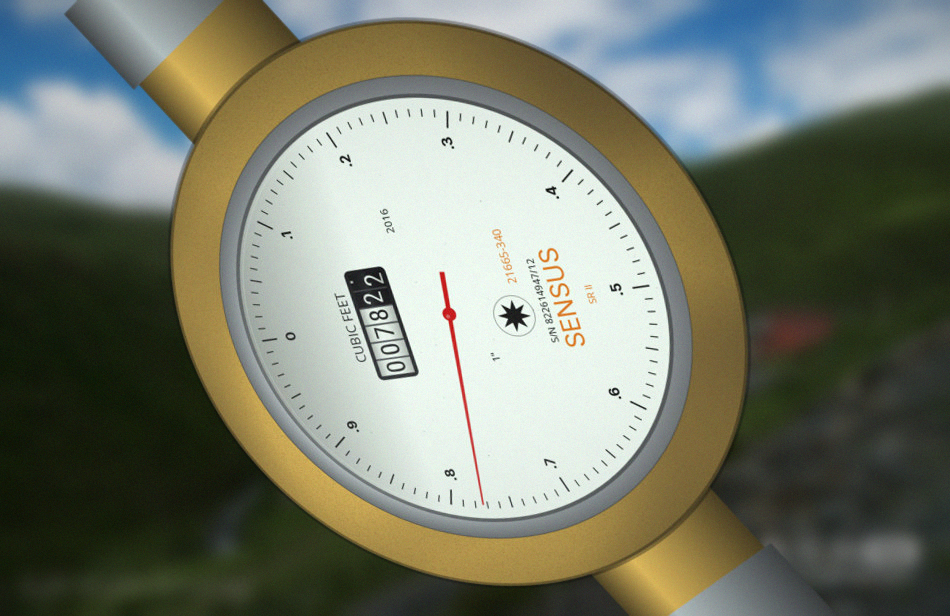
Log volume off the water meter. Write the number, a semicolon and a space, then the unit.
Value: 7821.77; ft³
